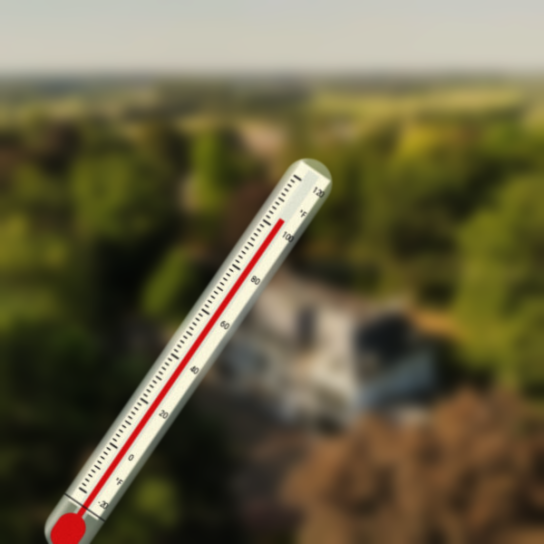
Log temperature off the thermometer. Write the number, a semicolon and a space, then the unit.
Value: 104; °F
